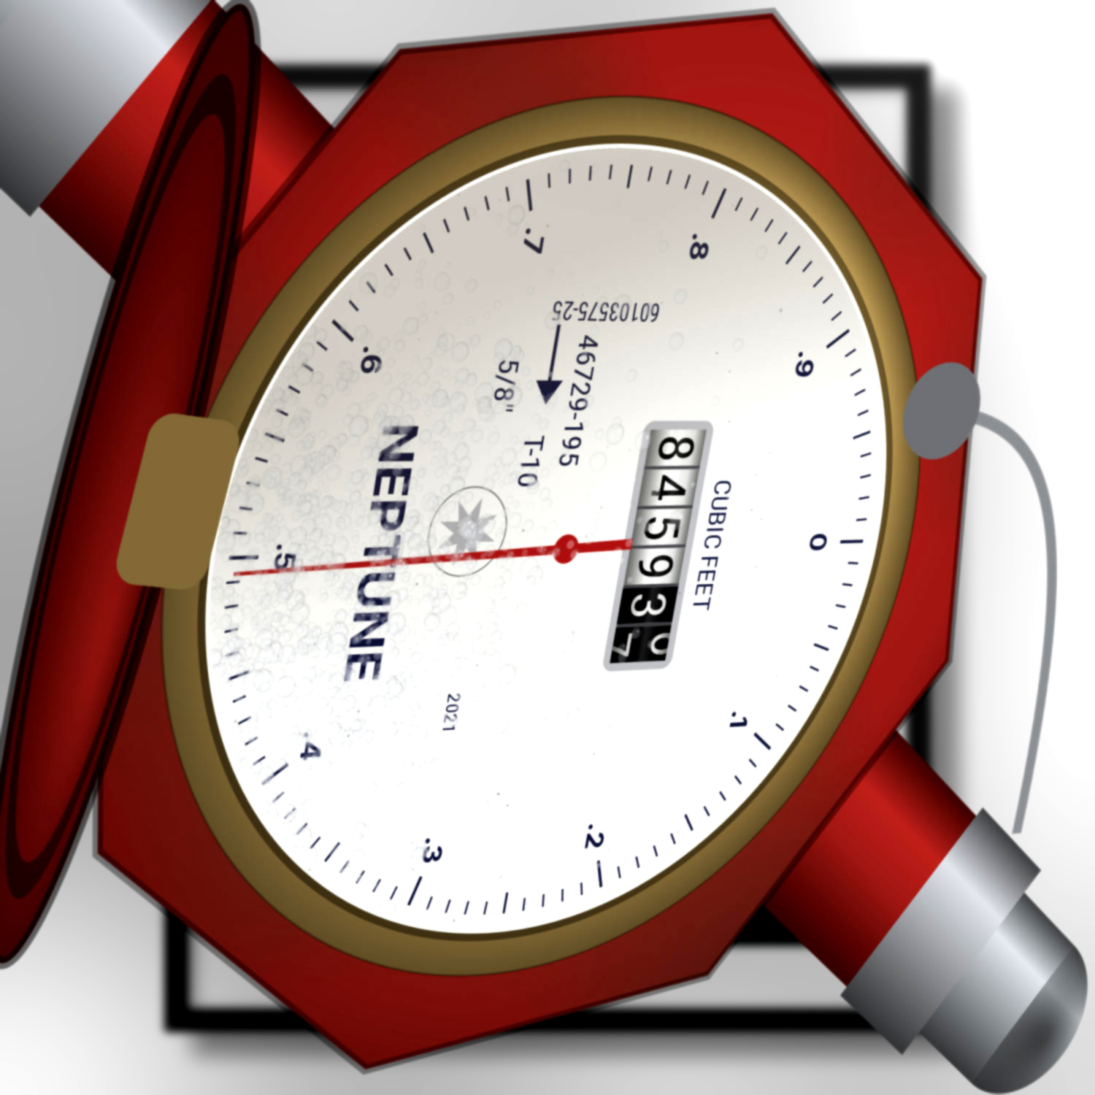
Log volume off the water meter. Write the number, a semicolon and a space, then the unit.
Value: 845936.49; ft³
